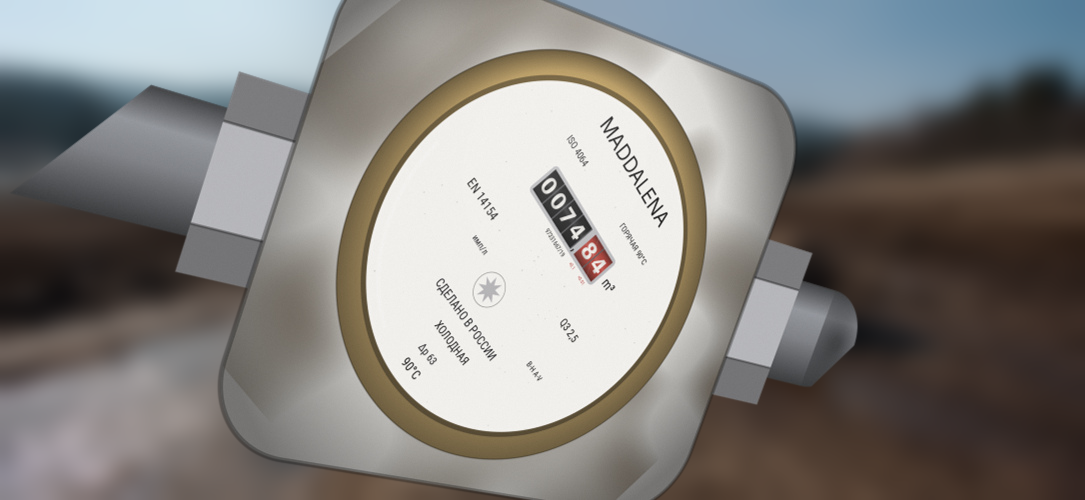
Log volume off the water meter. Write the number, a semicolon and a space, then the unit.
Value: 74.84; m³
